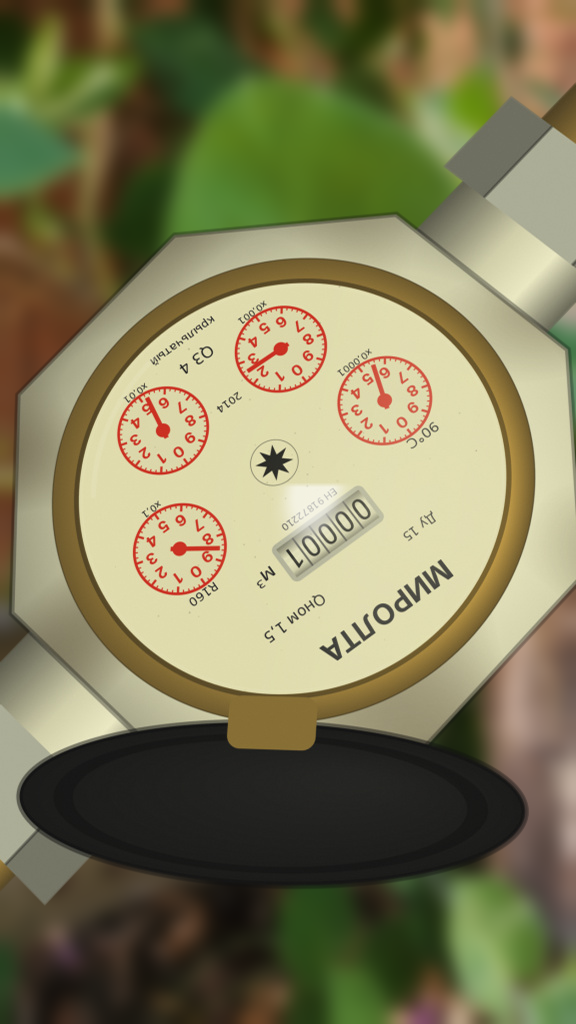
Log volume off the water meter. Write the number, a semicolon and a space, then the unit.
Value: 1.8525; m³
